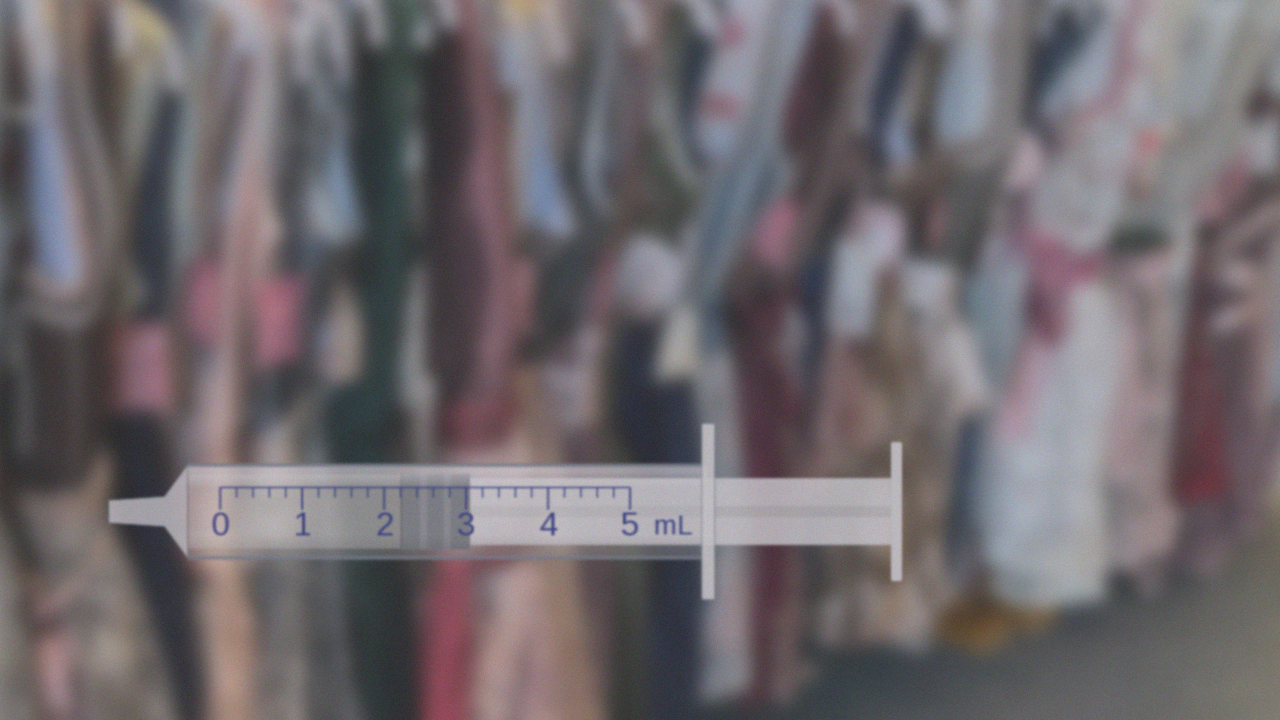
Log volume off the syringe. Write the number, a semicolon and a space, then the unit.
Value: 2.2; mL
